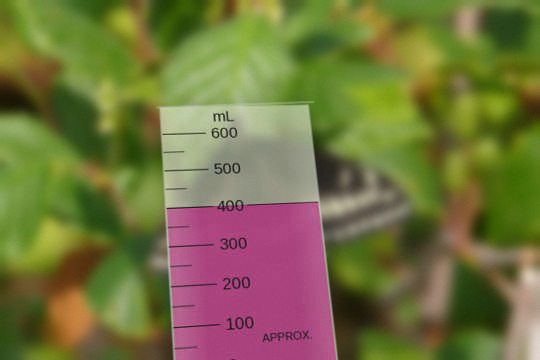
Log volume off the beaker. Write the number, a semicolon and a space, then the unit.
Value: 400; mL
